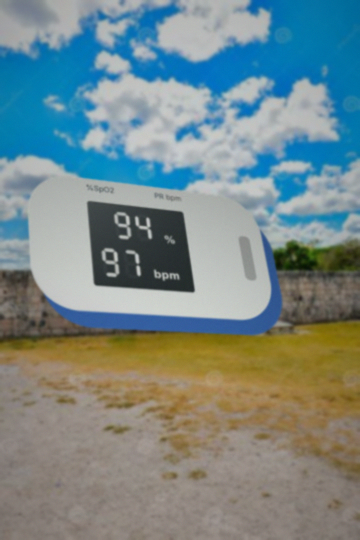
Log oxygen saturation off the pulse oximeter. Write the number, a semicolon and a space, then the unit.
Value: 94; %
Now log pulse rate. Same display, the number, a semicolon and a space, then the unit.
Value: 97; bpm
